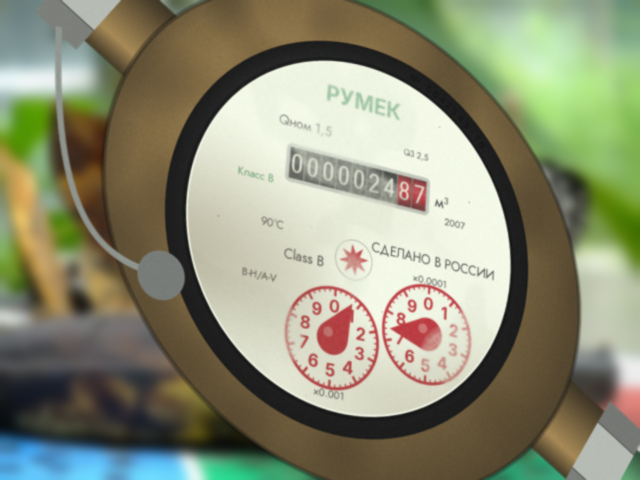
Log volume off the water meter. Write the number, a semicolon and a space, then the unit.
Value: 24.8707; m³
